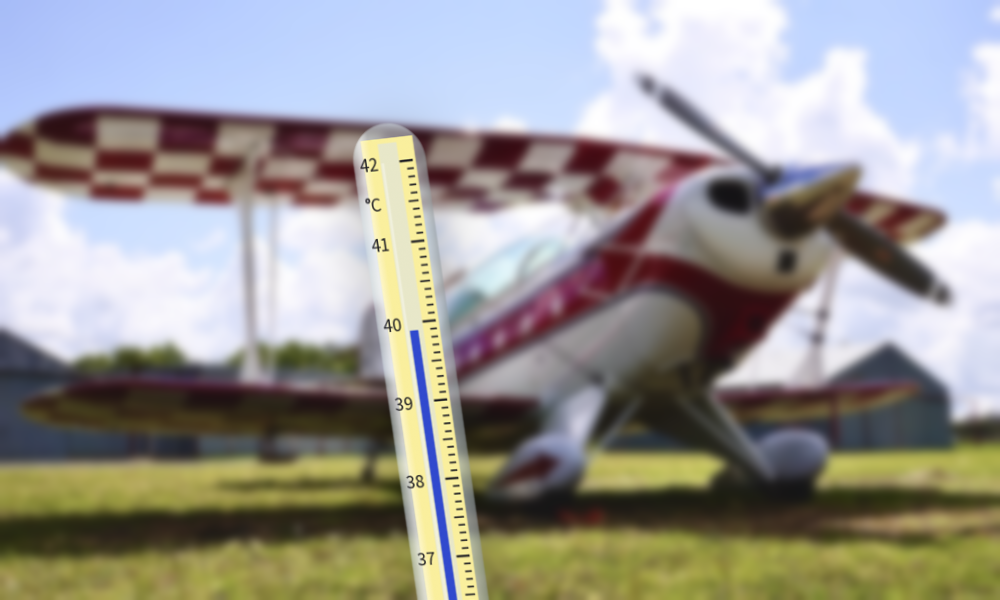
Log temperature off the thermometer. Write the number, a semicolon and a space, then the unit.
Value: 39.9; °C
